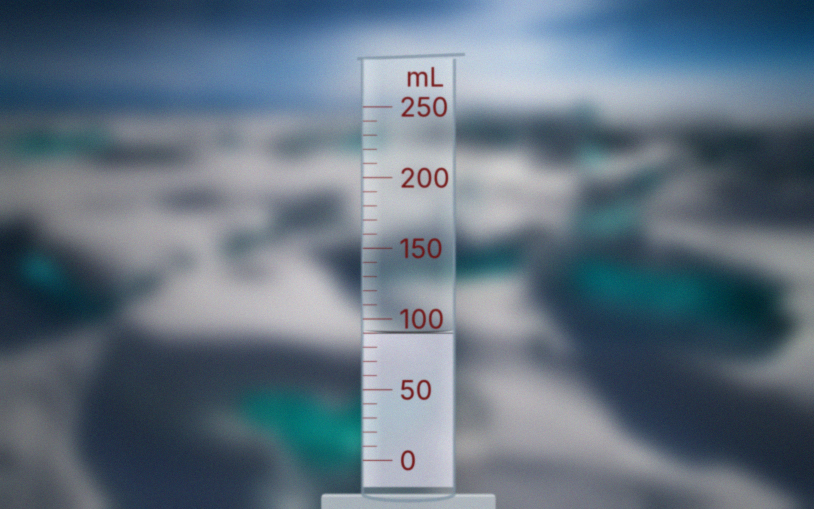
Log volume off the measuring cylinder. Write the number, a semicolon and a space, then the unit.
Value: 90; mL
